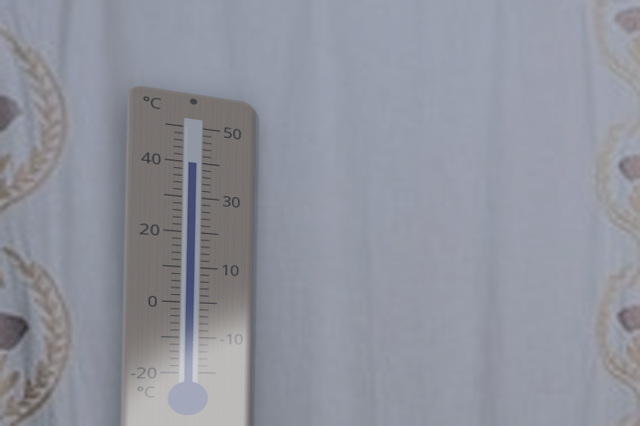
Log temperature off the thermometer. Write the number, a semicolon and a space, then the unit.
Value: 40; °C
